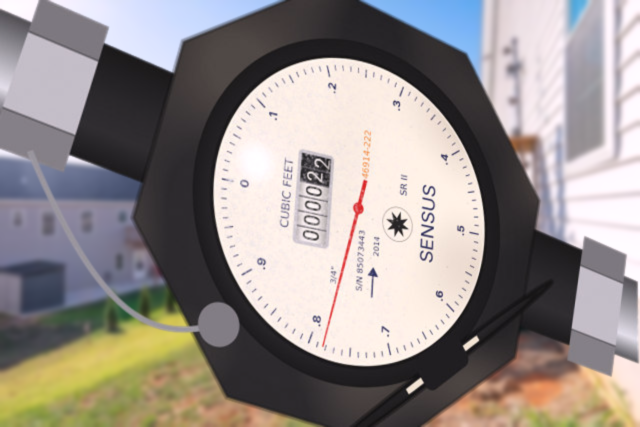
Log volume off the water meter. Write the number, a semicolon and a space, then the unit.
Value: 21.78; ft³
